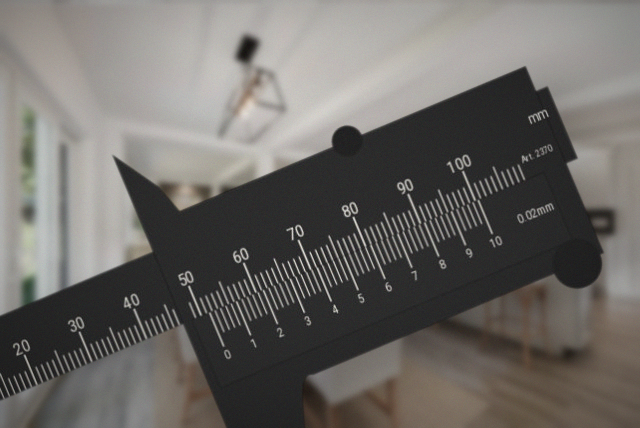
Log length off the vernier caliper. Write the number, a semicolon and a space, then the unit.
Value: 51.5; mm
